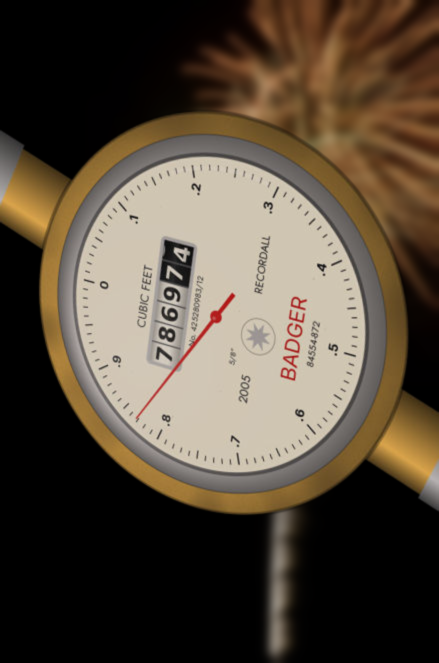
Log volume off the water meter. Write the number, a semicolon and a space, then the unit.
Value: 786973.83; ft³
